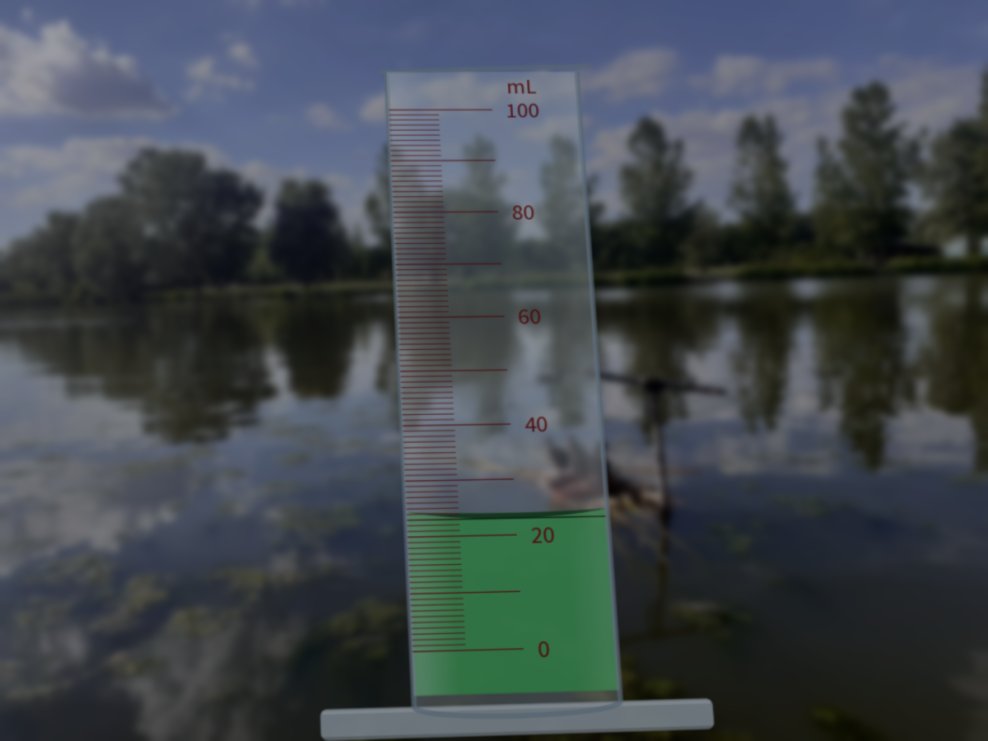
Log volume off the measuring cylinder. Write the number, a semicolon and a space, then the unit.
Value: 23; mL
